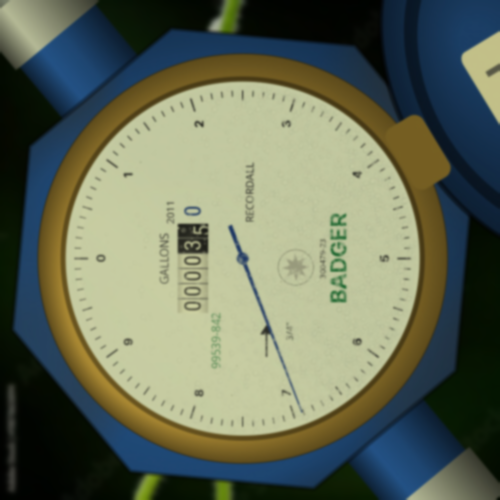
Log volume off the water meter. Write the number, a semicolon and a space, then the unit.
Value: 346.9; gal
